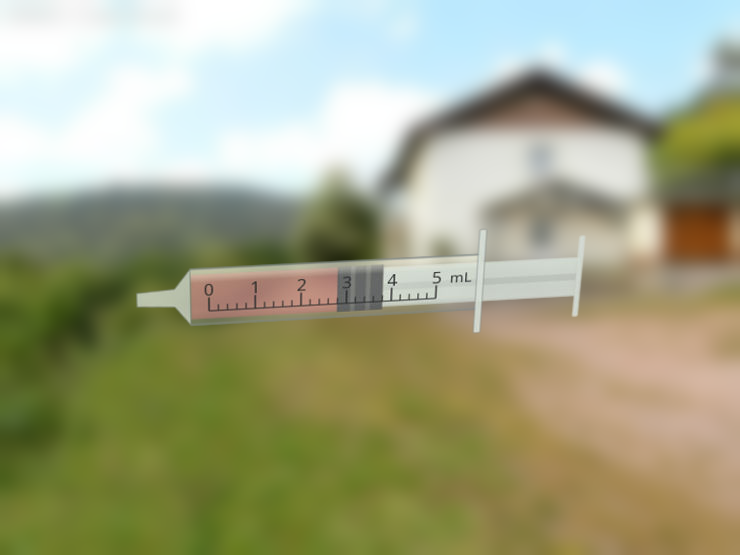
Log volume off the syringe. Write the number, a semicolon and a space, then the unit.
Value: 2.8; mL
